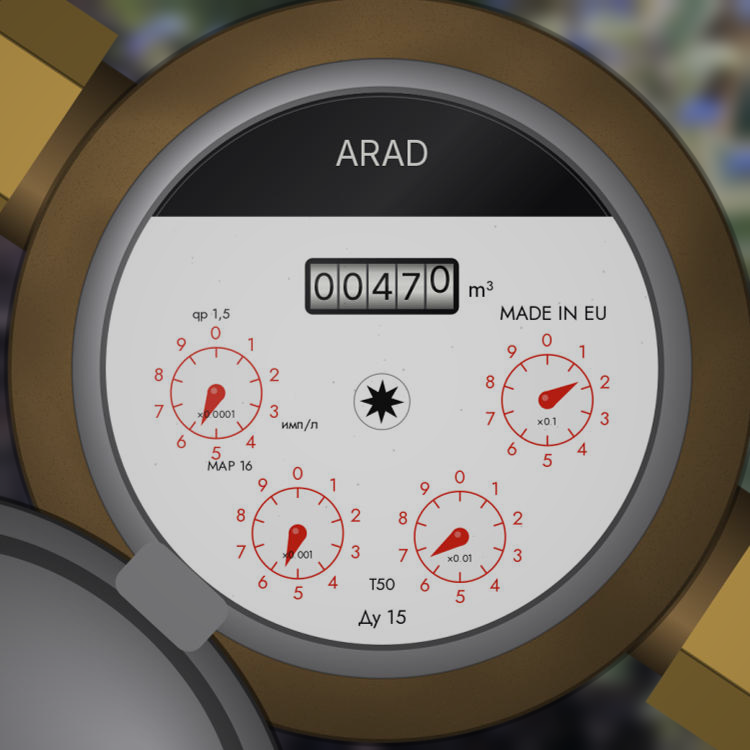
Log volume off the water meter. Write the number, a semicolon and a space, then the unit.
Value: 470.1655; m³
